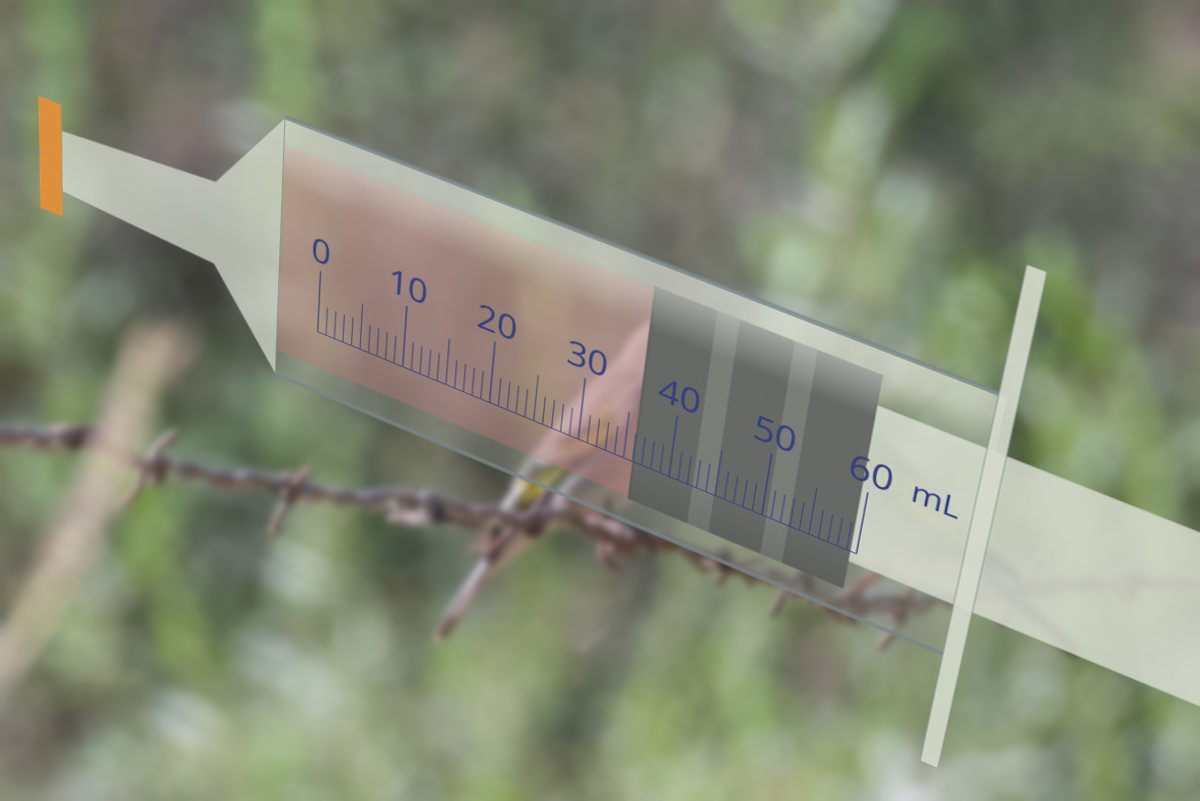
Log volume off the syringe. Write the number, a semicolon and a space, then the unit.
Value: 36; mL
